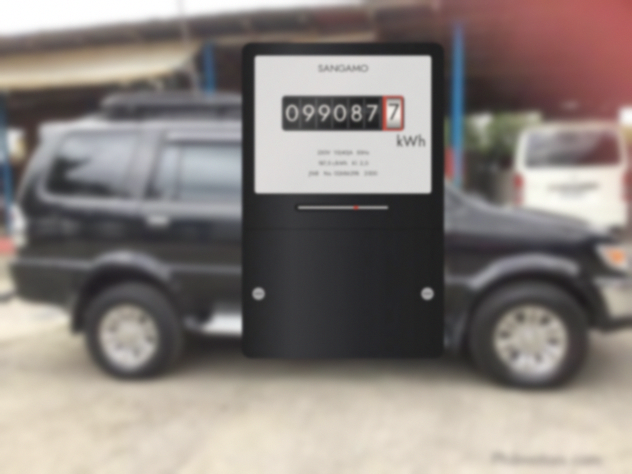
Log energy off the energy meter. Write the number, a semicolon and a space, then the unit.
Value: 99087.7; kWh
